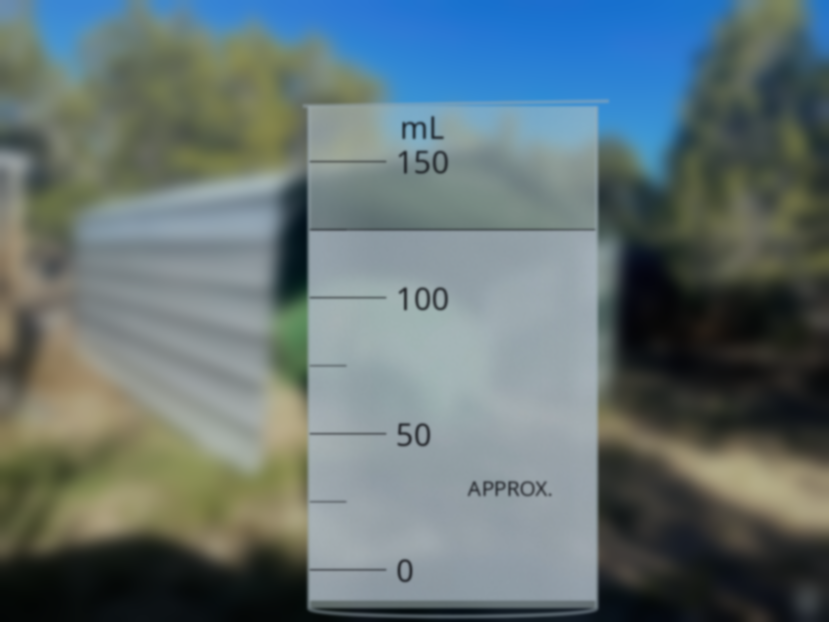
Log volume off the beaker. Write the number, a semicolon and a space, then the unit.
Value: 125; mL
